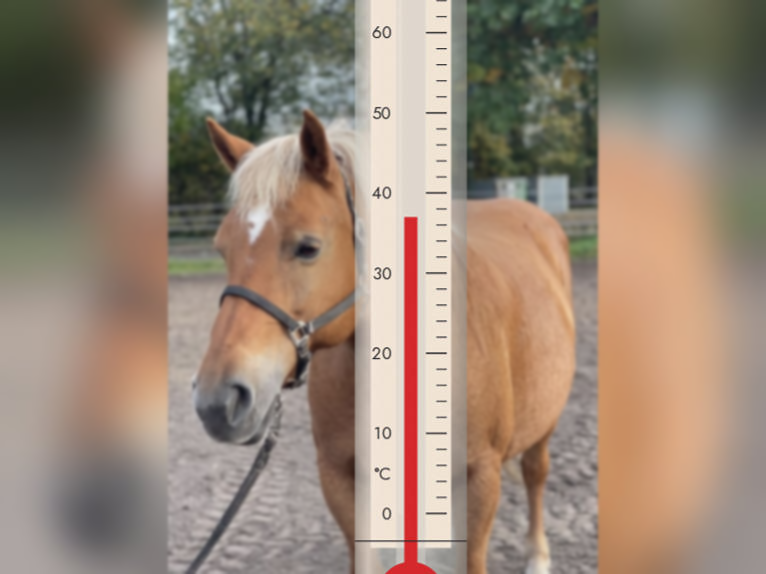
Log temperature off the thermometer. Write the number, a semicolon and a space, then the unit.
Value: 37; °C
